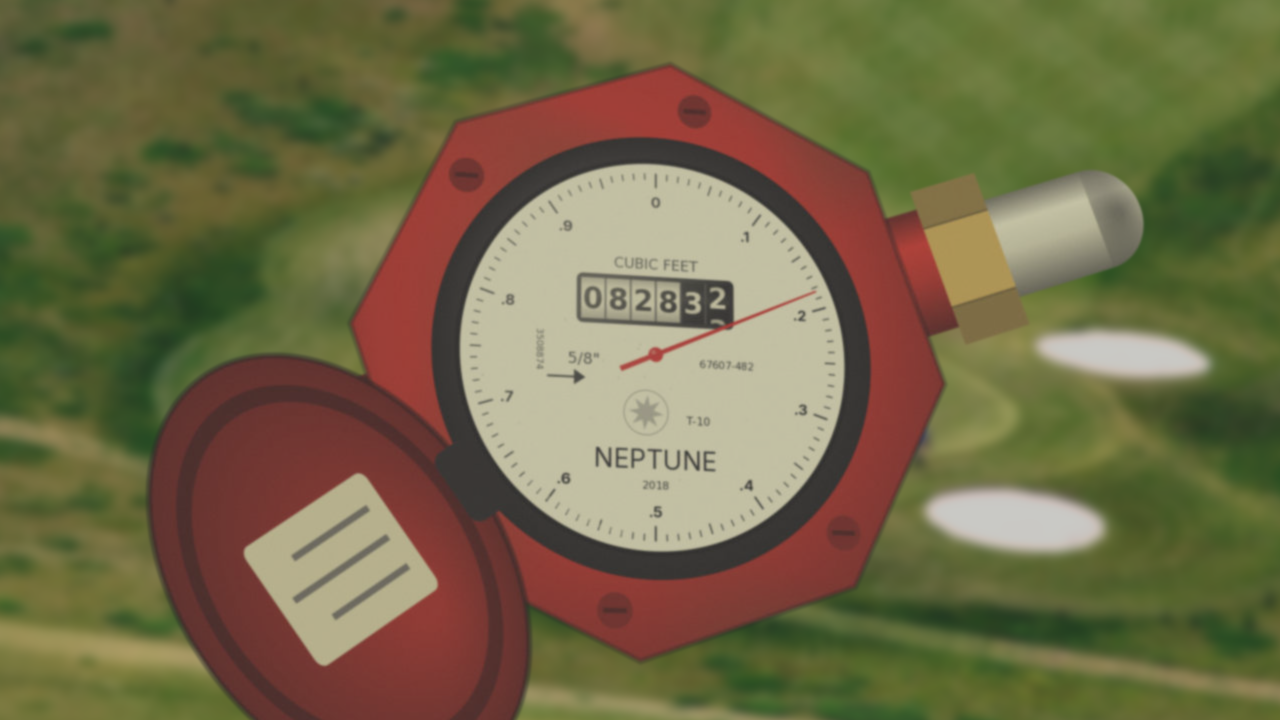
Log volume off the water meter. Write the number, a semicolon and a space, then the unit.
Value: 82832.18; ft³
